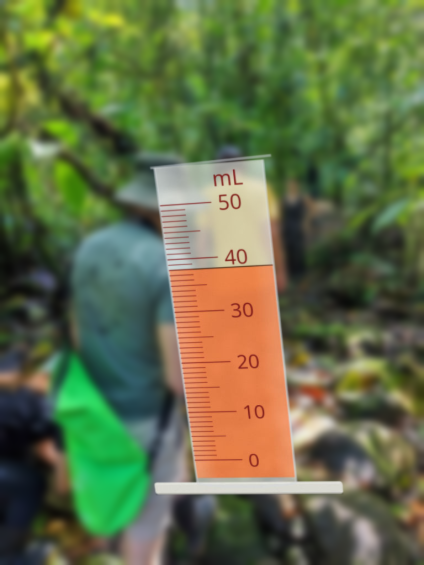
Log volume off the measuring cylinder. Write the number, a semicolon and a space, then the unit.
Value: 38; mL
